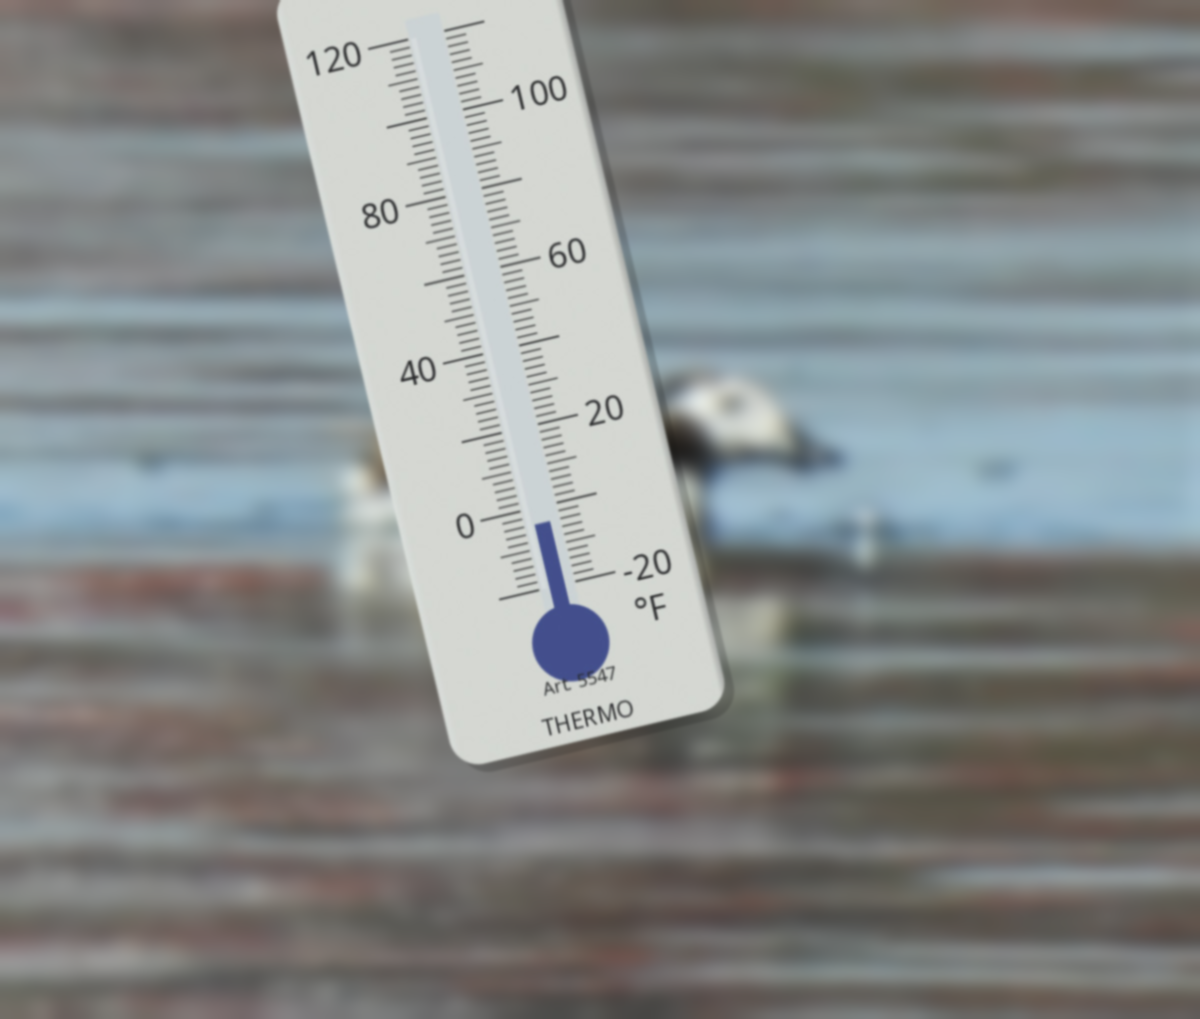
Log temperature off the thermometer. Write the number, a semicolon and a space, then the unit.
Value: -4; °F
